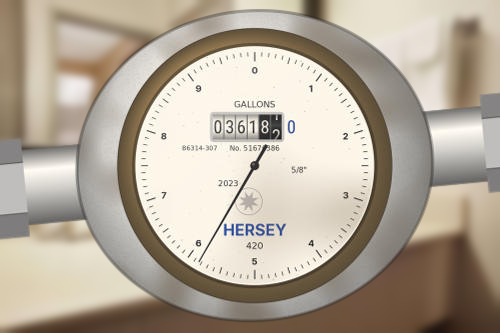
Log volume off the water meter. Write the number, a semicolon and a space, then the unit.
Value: 361815.8; gal
